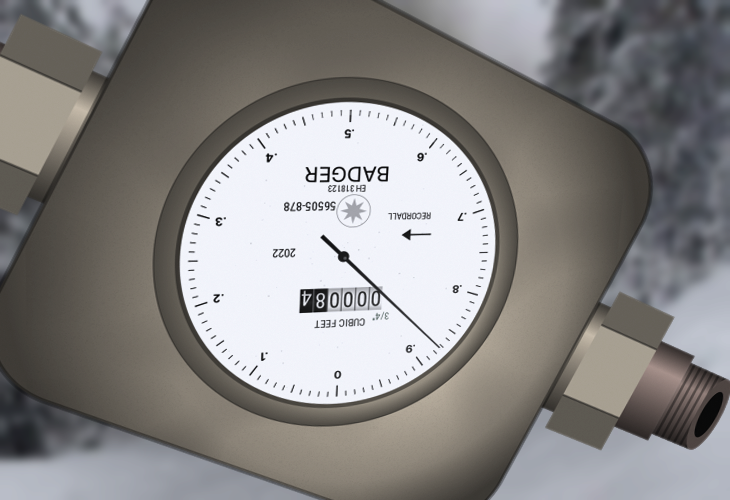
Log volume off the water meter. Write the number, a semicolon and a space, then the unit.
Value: 83.87; ft³
